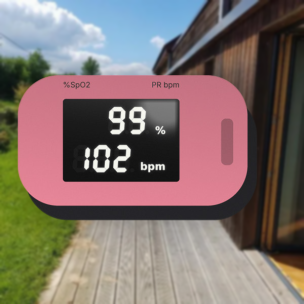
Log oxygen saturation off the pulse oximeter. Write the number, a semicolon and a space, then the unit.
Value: 99; %
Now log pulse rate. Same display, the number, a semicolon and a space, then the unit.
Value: 102; bpm
